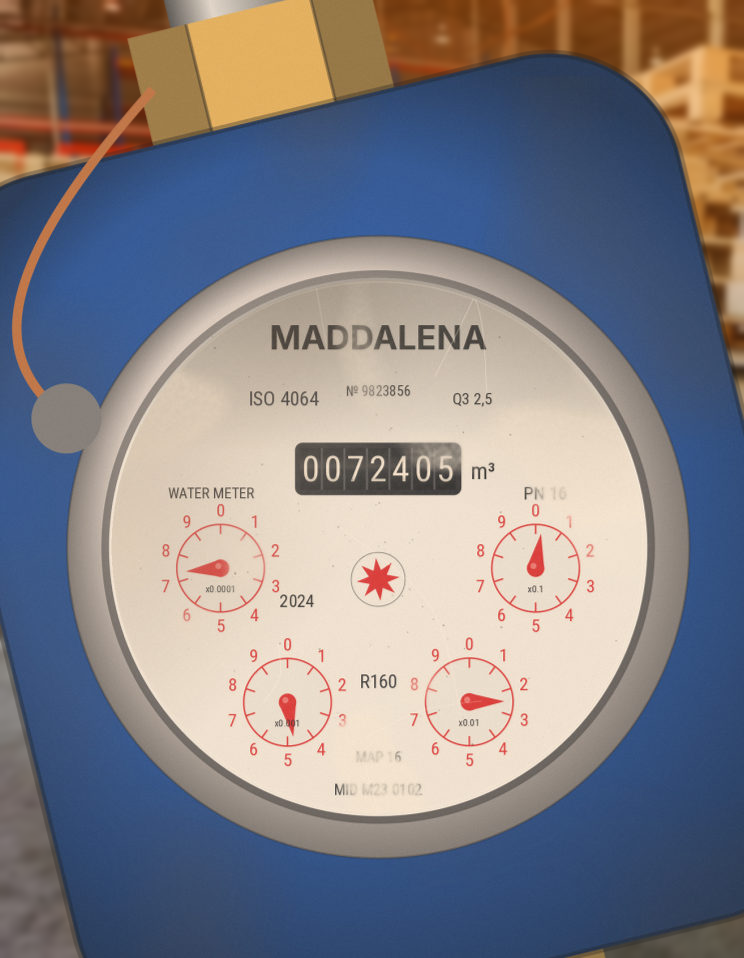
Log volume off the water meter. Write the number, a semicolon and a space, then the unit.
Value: 72405.0247; m³
